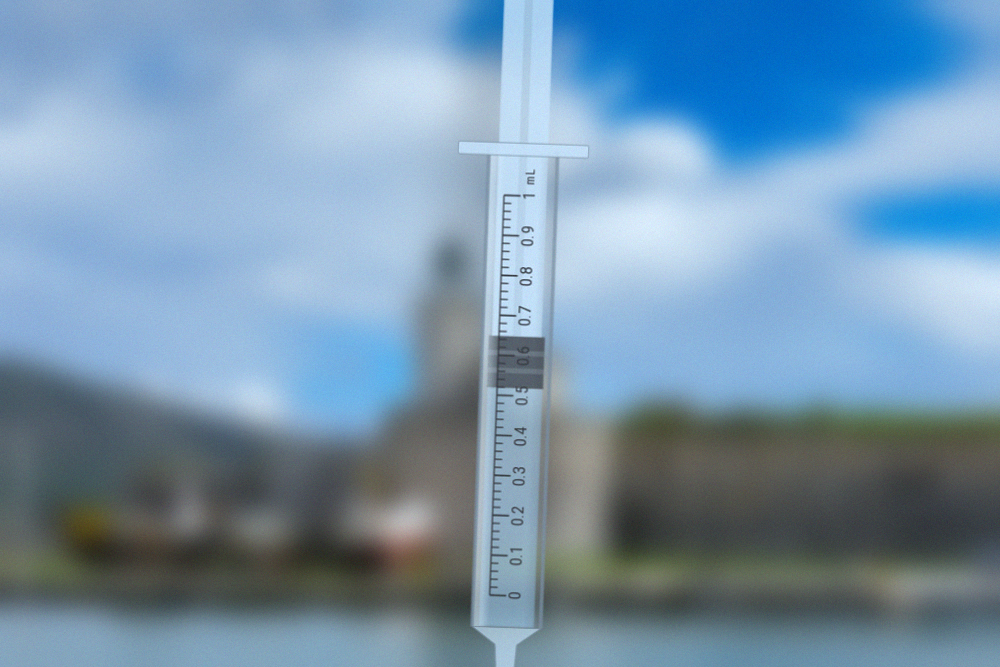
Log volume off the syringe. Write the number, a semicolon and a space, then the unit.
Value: 0.52; mL
